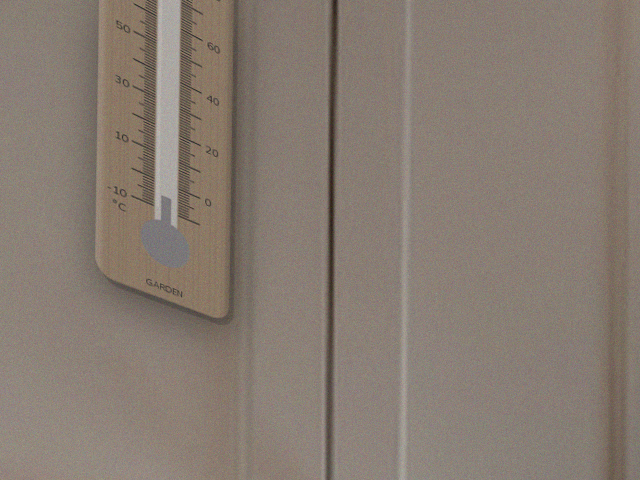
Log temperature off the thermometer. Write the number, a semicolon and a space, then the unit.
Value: -5; °C
